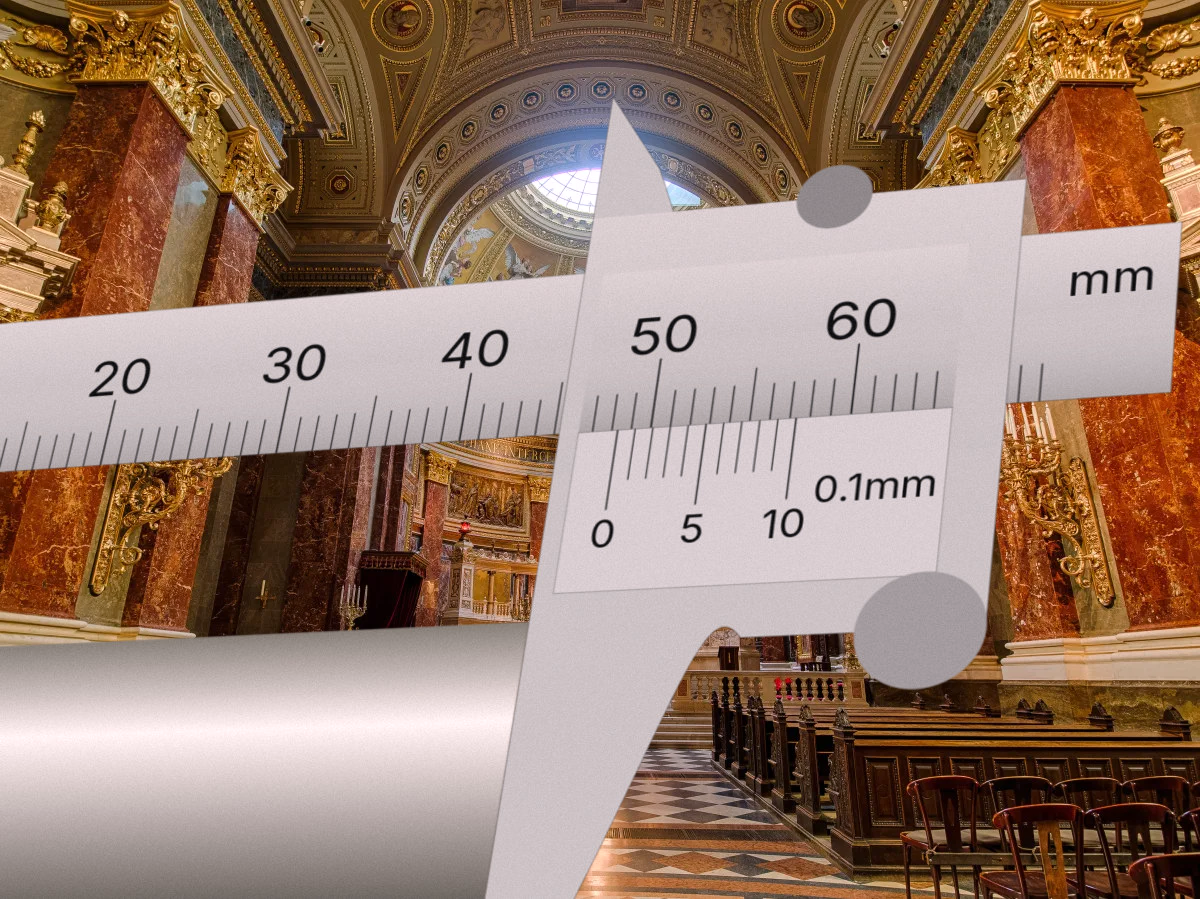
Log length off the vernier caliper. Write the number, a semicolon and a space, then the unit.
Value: 48.3; mm
